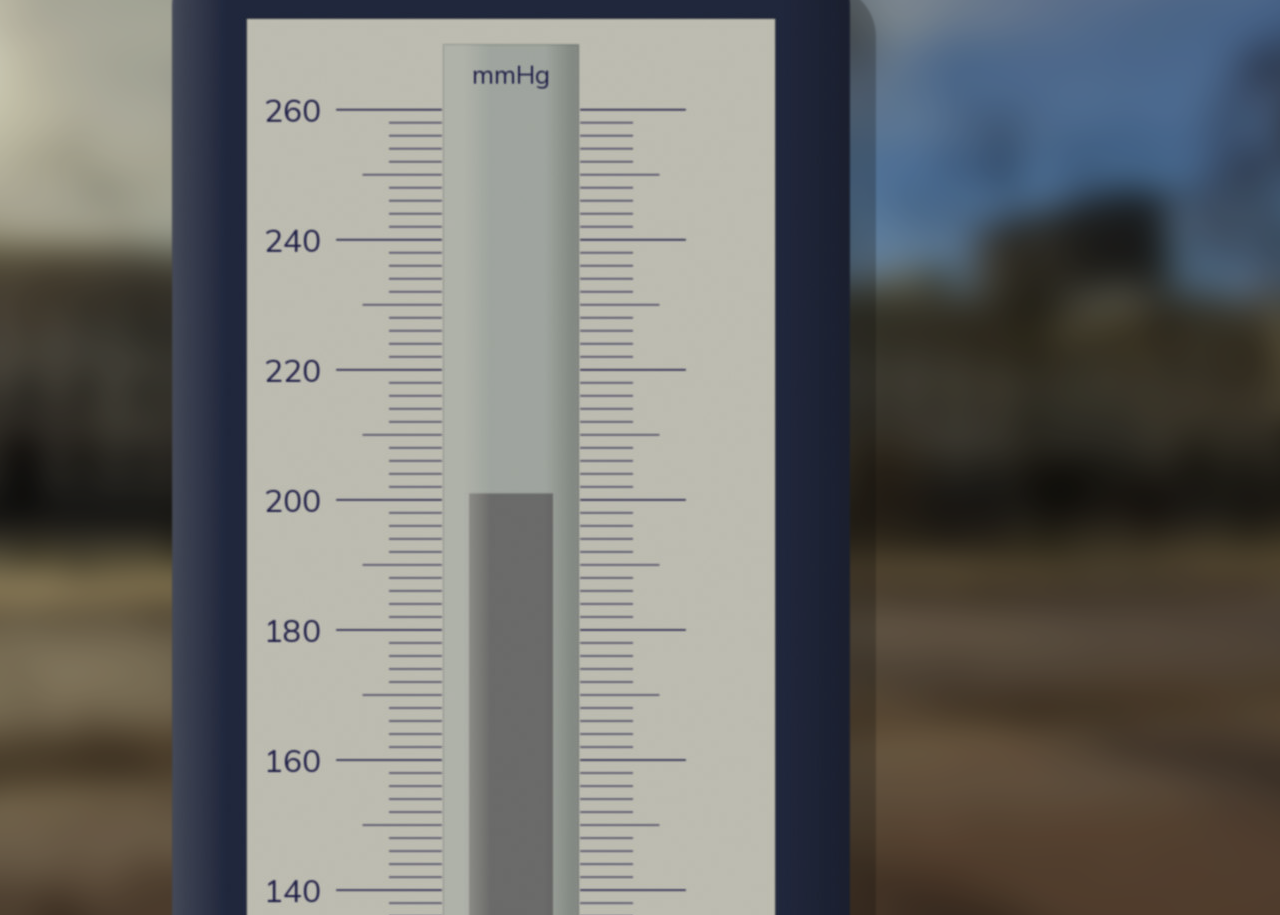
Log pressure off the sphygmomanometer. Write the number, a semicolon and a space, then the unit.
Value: 201; mmHg
